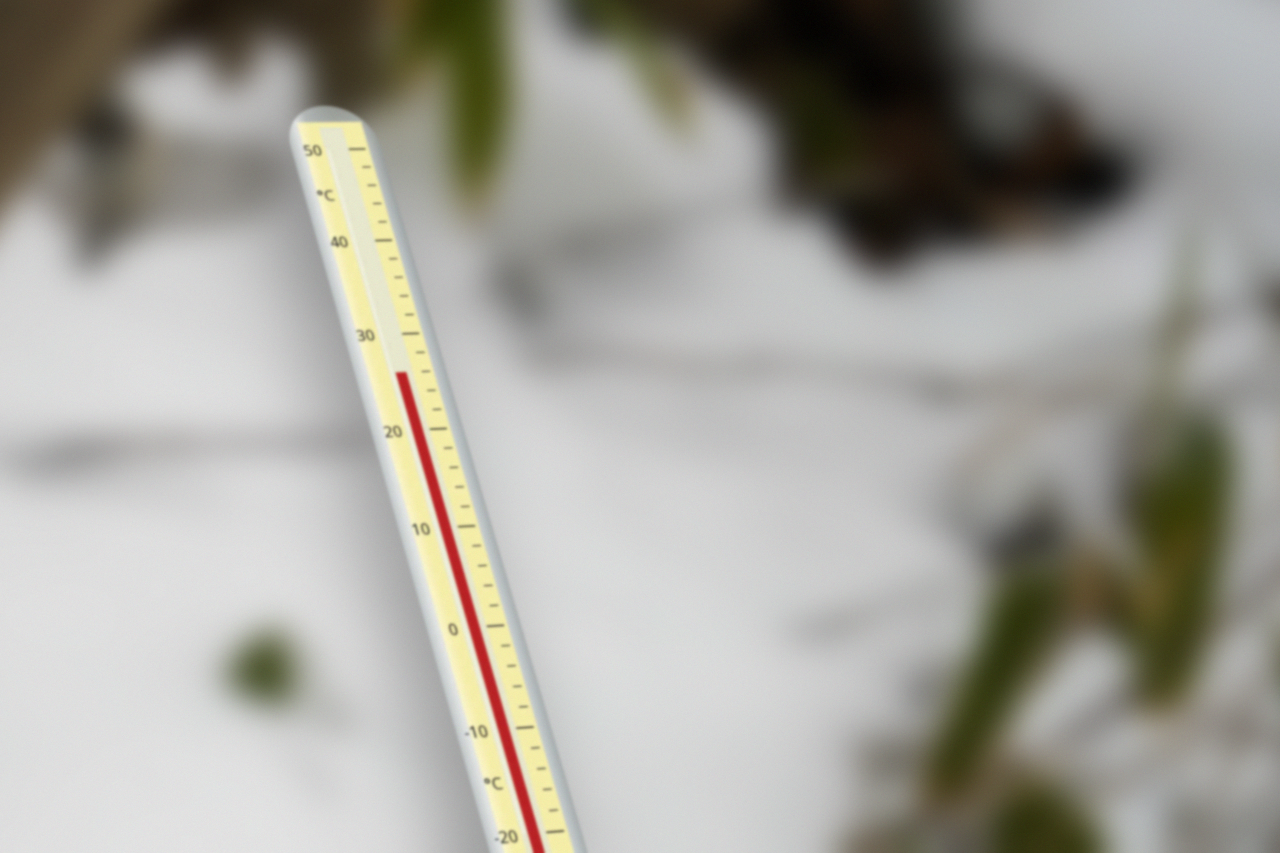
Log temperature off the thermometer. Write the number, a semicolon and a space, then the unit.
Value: 26; °C
